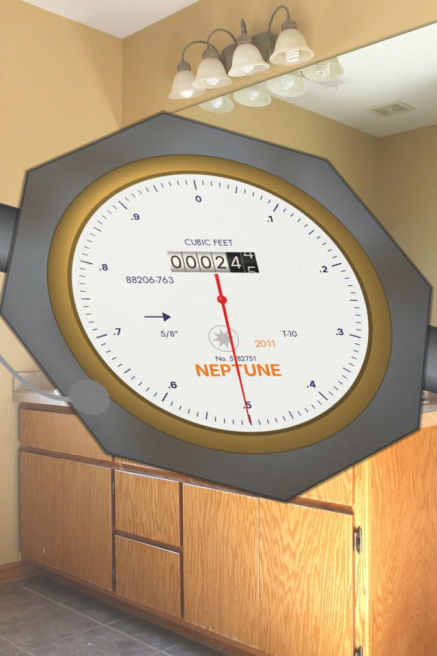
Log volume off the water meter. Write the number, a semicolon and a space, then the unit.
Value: 244.50; ft³
